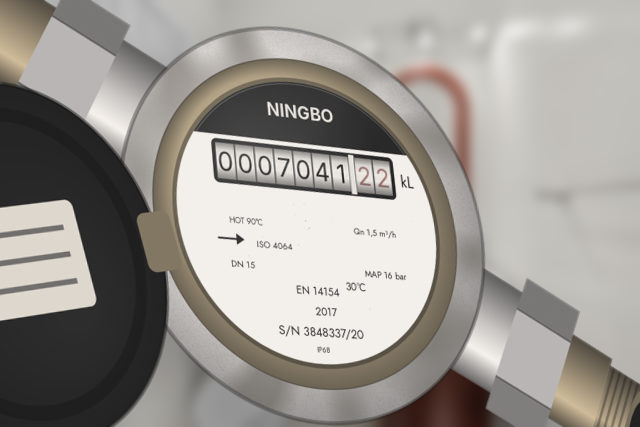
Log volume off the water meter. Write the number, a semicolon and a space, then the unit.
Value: 7041.22; kL
